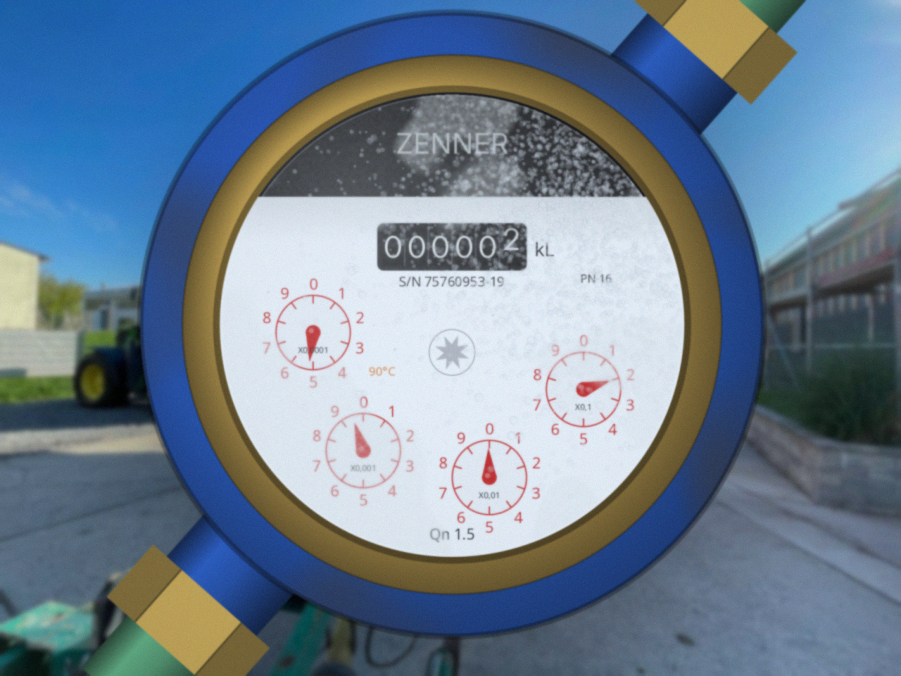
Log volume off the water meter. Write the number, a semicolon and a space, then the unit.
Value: 2.1995; kL
